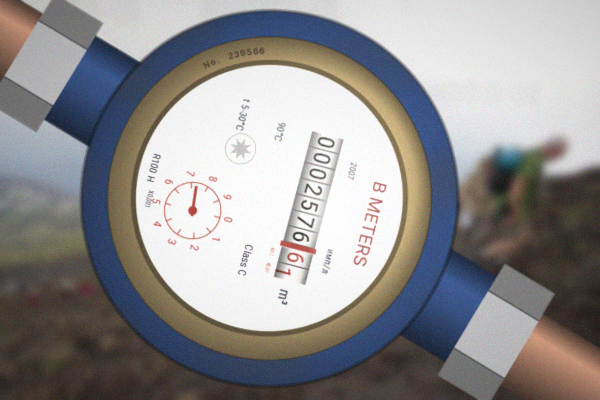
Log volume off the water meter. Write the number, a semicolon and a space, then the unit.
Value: 2576.607; m³
